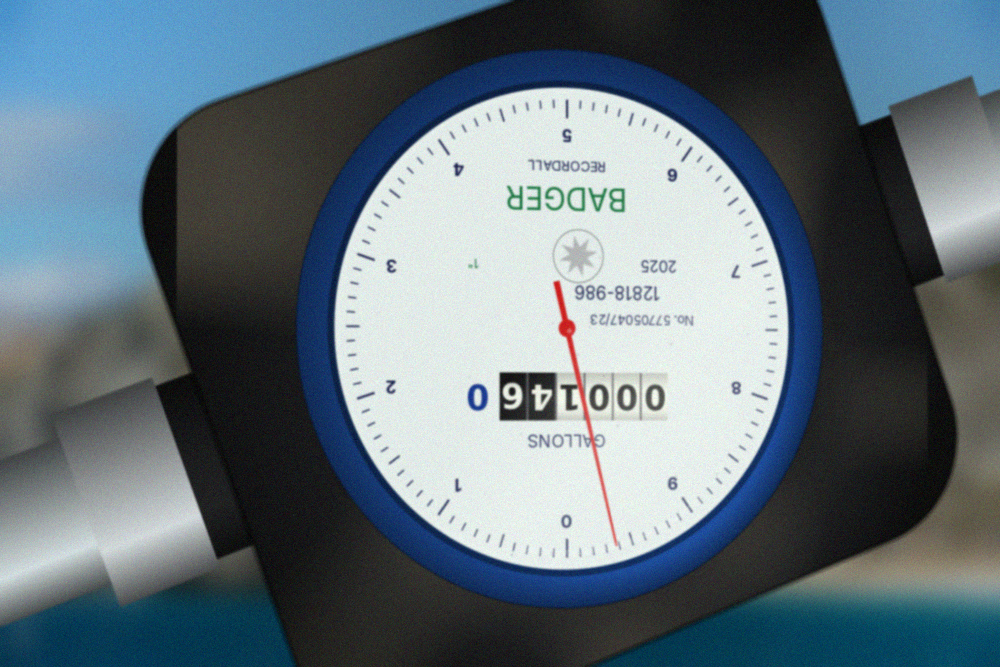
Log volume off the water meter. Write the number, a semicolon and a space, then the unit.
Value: 1459.6; gal
